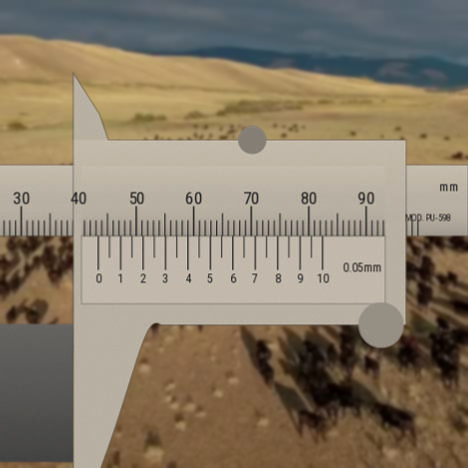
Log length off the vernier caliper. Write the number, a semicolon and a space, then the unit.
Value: 43.4; mm
